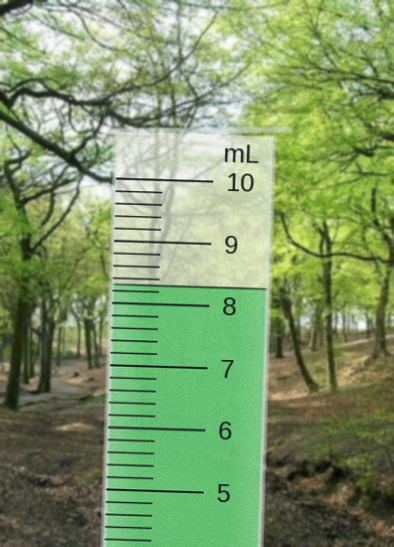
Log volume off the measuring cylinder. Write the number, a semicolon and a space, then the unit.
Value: 8.3; mL
